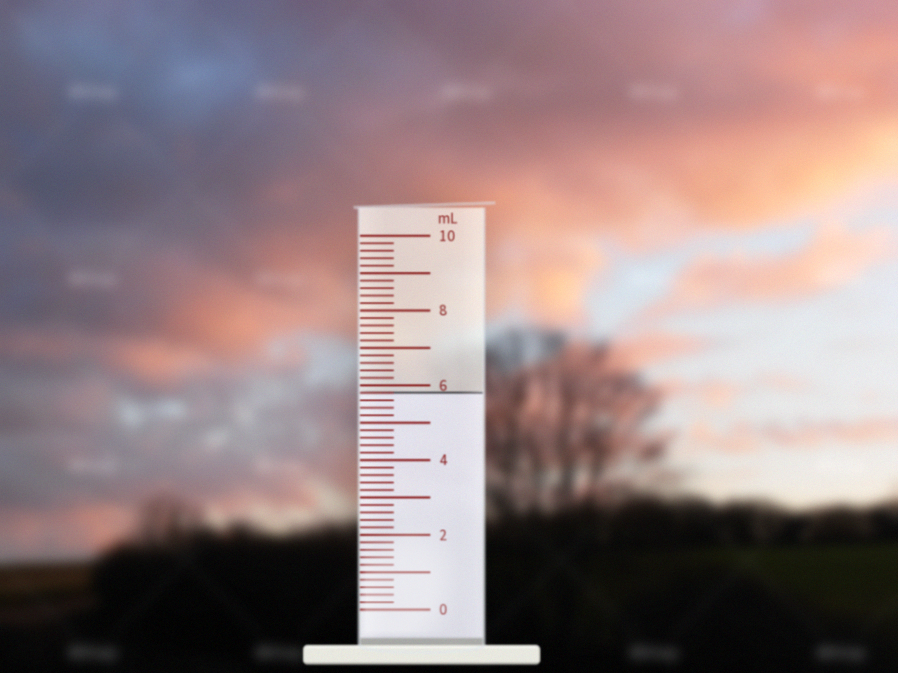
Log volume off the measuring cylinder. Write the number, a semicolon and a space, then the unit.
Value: 5.8; mL
